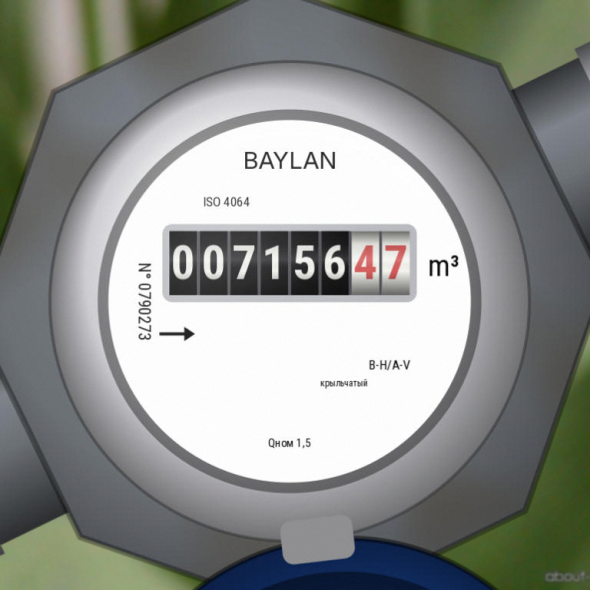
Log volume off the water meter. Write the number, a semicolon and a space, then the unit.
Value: 7156.47; m³
